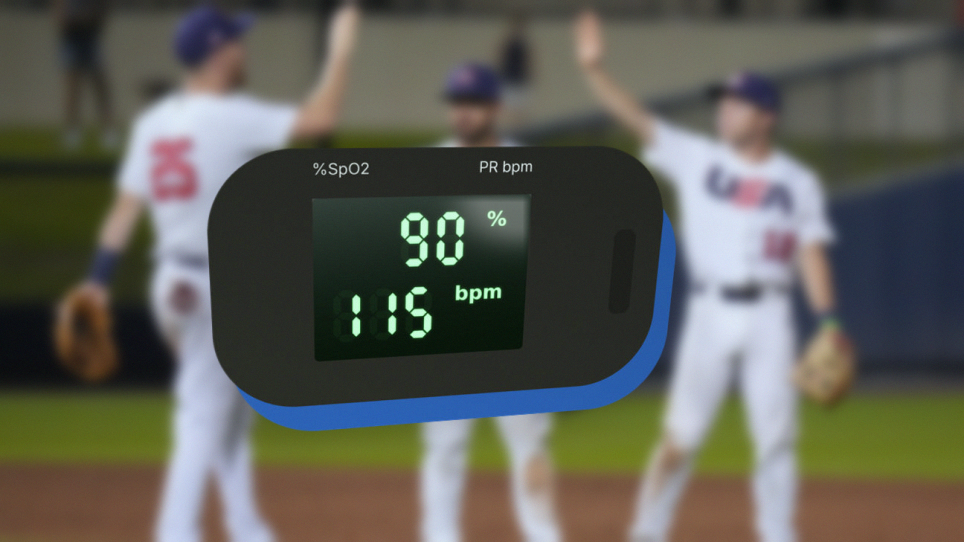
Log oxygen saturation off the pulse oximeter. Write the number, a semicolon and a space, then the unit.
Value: 90; %
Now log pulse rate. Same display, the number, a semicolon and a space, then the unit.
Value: 115; bpm
